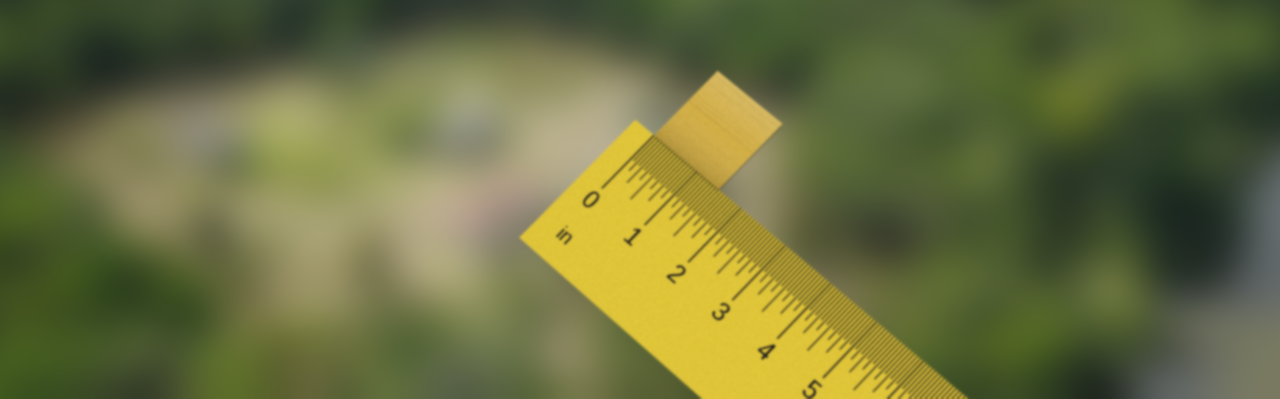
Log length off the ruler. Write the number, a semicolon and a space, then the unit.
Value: 1.5; in
